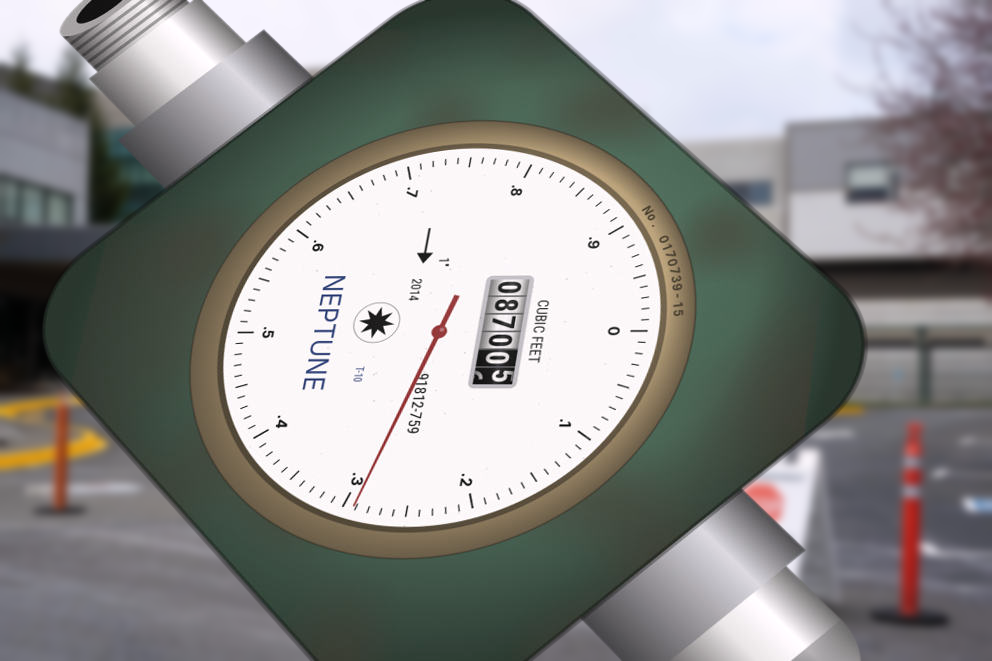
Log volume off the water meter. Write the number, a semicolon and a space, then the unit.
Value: 87005.29; ft³
